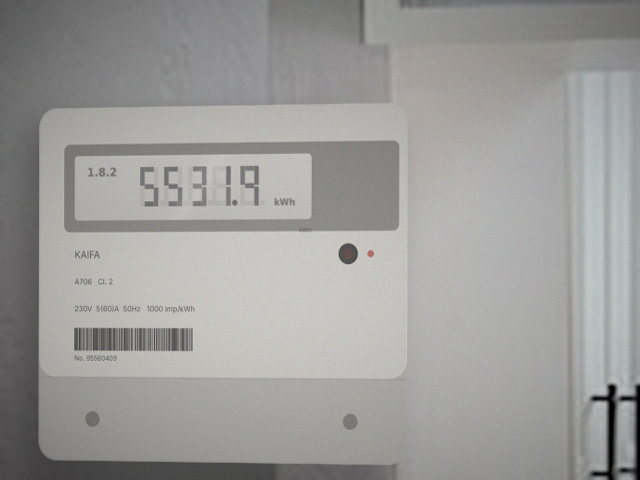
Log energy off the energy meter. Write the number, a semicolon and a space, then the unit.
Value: 5531.9; kWh
